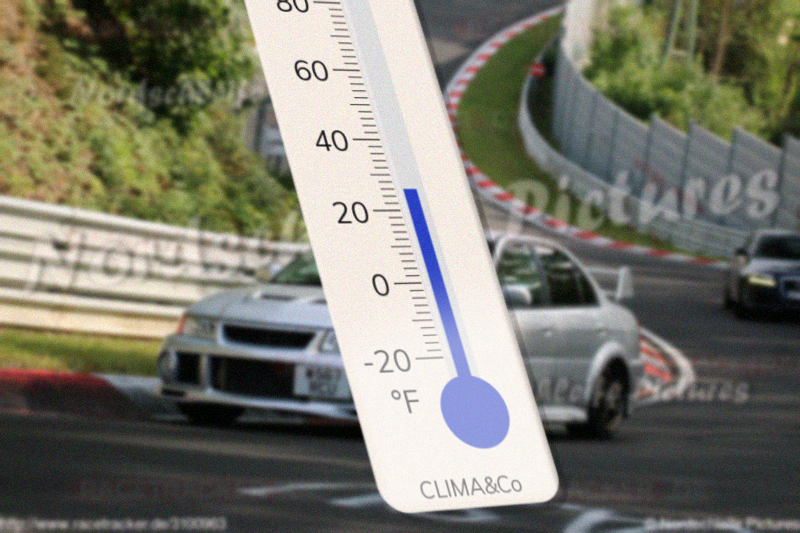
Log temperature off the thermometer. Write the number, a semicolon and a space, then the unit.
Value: 26; °F
